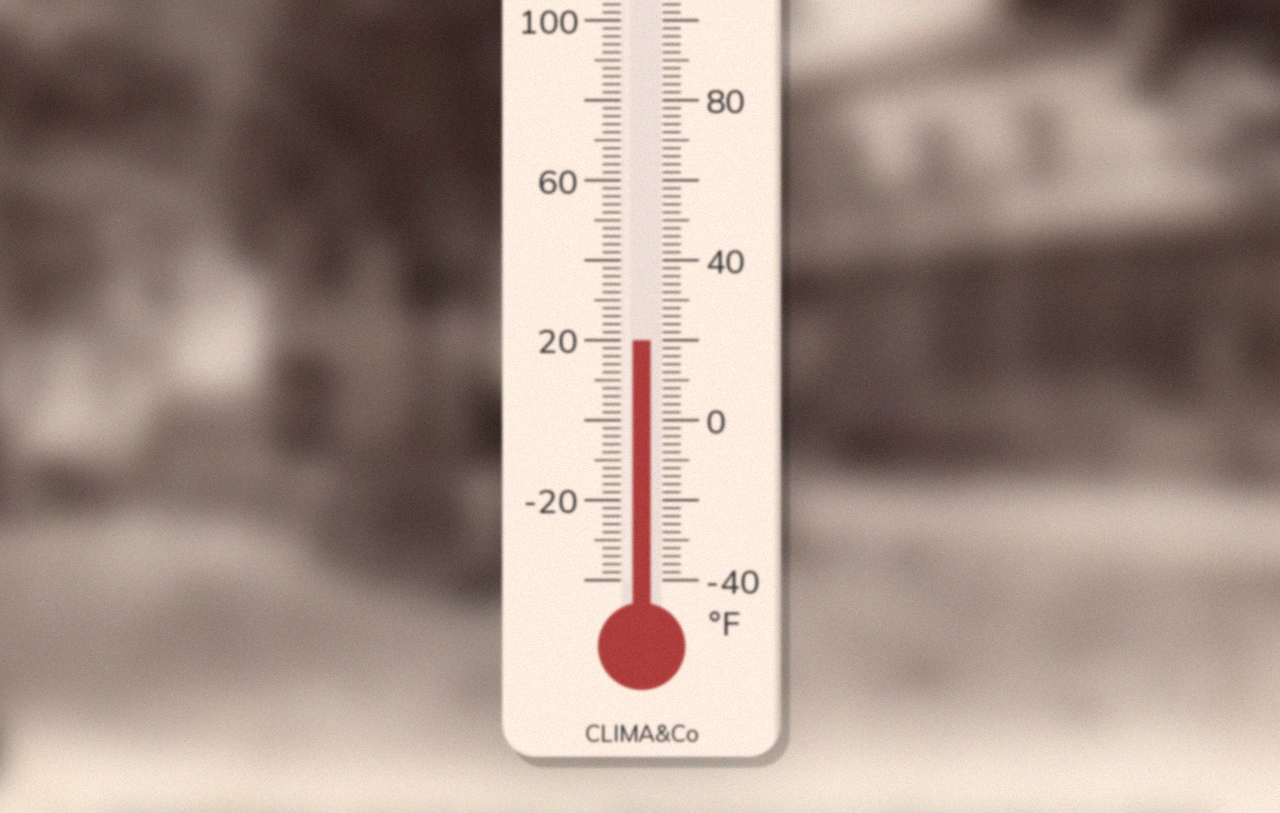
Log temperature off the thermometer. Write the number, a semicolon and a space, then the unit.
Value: 20; °F
